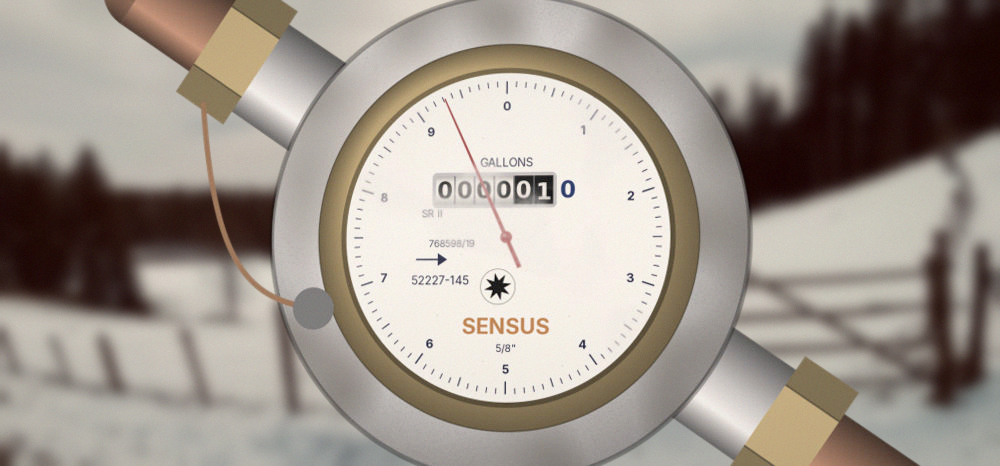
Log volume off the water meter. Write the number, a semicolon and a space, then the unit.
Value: 9.3; gal
